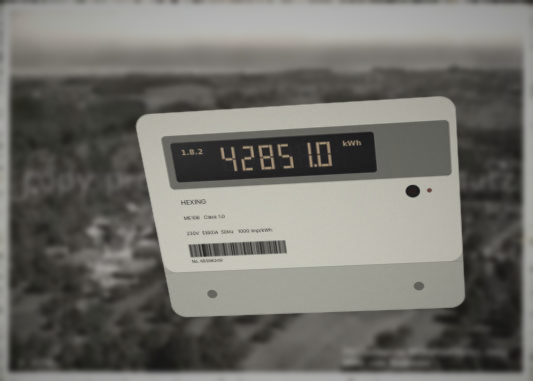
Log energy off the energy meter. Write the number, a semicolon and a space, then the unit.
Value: 42851.0; kWh
